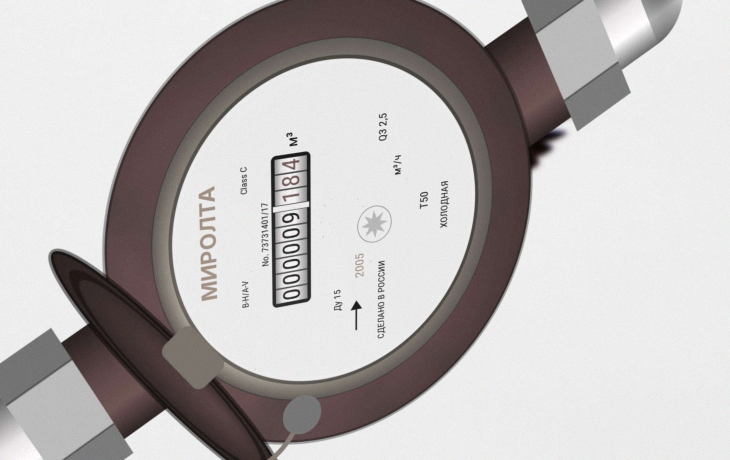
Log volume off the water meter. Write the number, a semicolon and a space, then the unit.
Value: 9.184; m³
